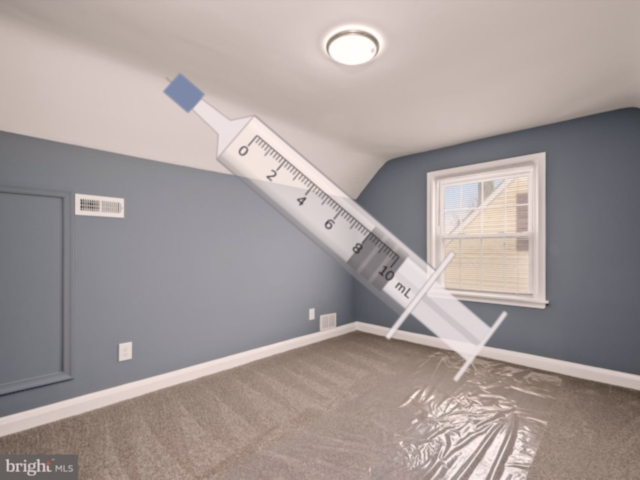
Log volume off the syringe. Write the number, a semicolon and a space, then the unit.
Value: 8; mL
